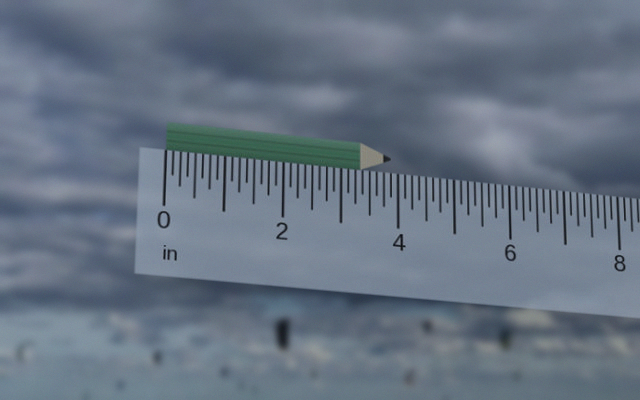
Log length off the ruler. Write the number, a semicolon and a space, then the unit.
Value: 3.875; in
